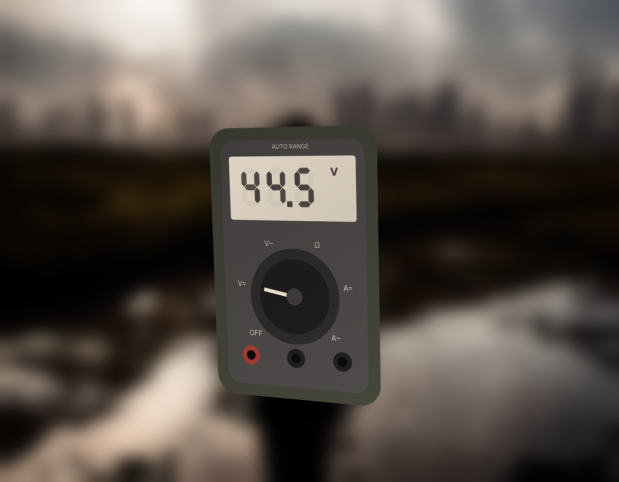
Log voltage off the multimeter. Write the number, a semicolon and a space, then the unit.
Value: 44.5; V
